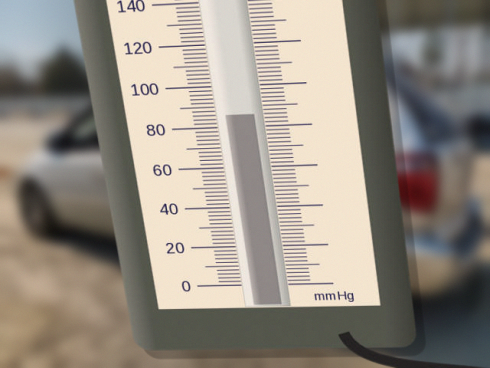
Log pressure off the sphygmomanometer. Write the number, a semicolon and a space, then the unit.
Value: 86; mmHg
